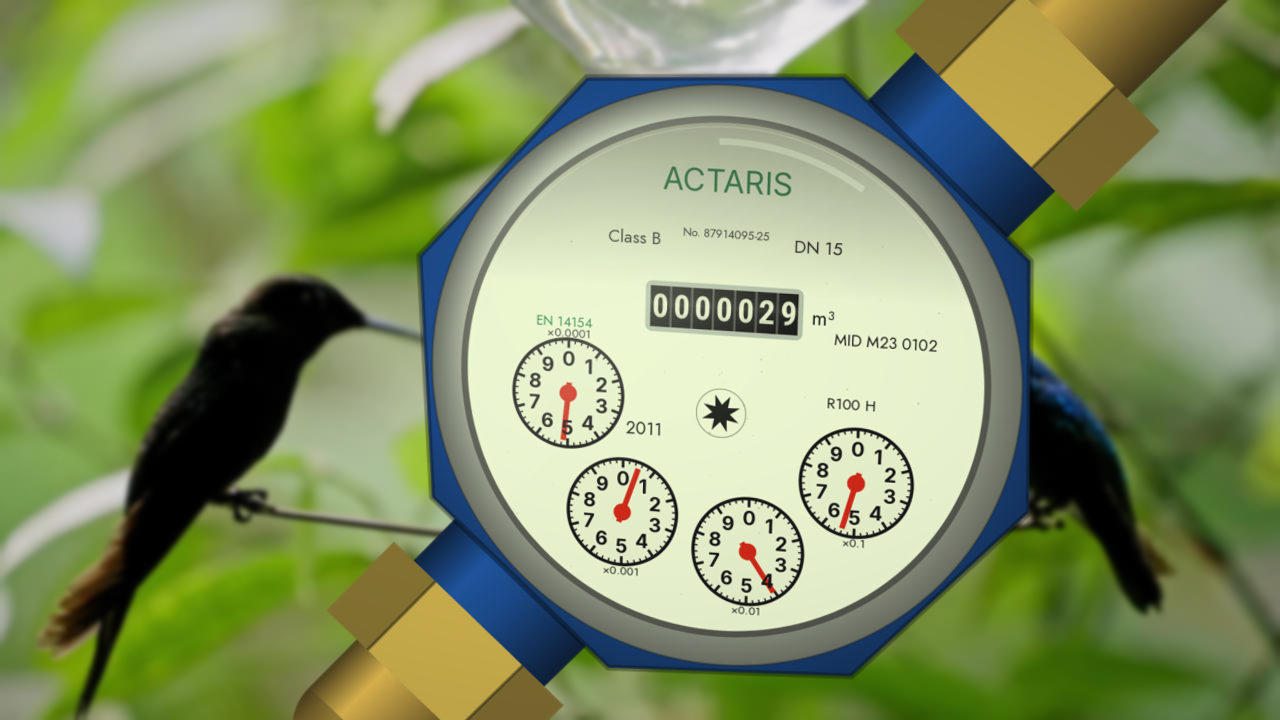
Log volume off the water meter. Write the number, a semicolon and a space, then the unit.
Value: 29.5405; m³
